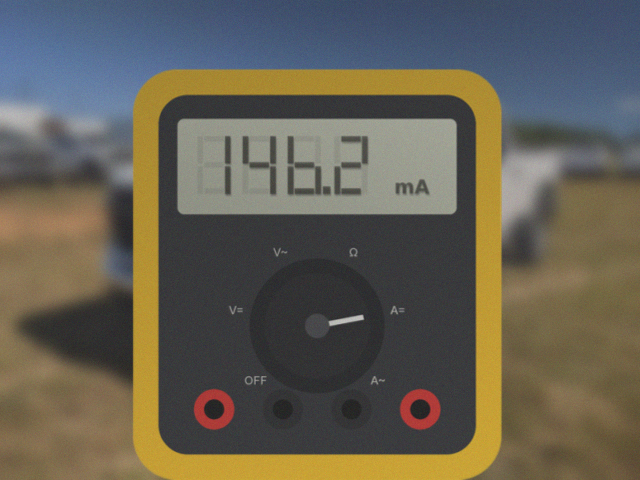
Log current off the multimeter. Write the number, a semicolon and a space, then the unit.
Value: 146.2; mA
